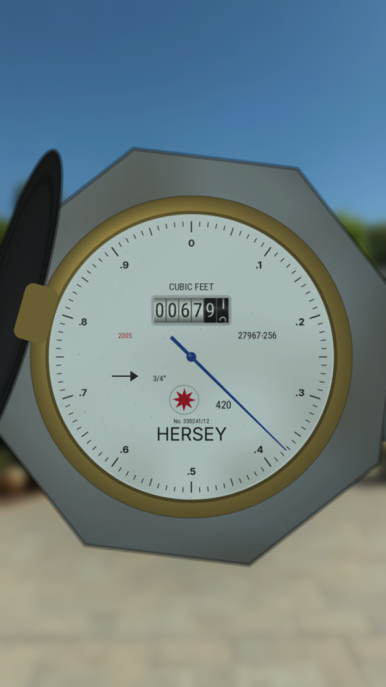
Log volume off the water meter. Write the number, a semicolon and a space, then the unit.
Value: 6791.37; ft³
